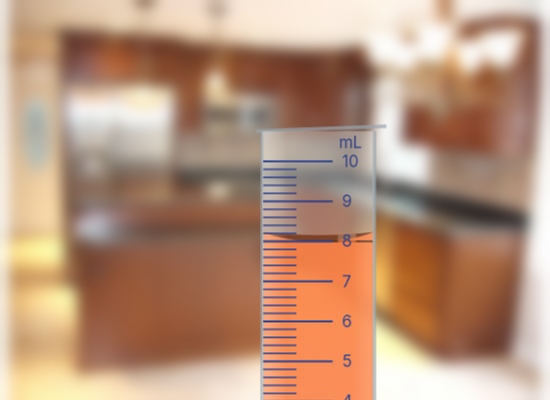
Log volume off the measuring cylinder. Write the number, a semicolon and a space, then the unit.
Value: 8; mL
